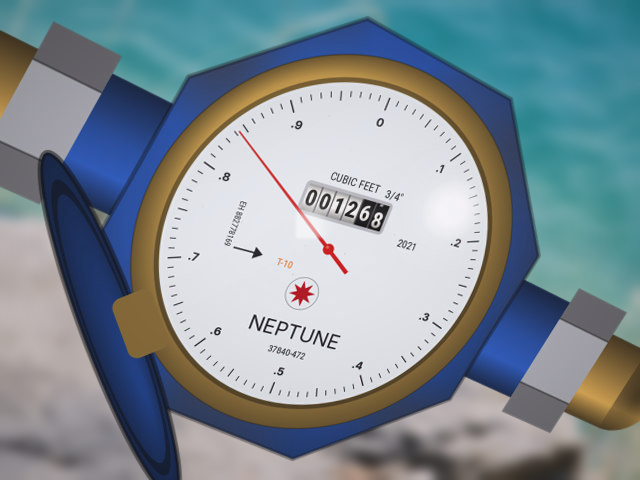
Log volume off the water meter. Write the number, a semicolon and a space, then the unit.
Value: 1267.84; ft³
